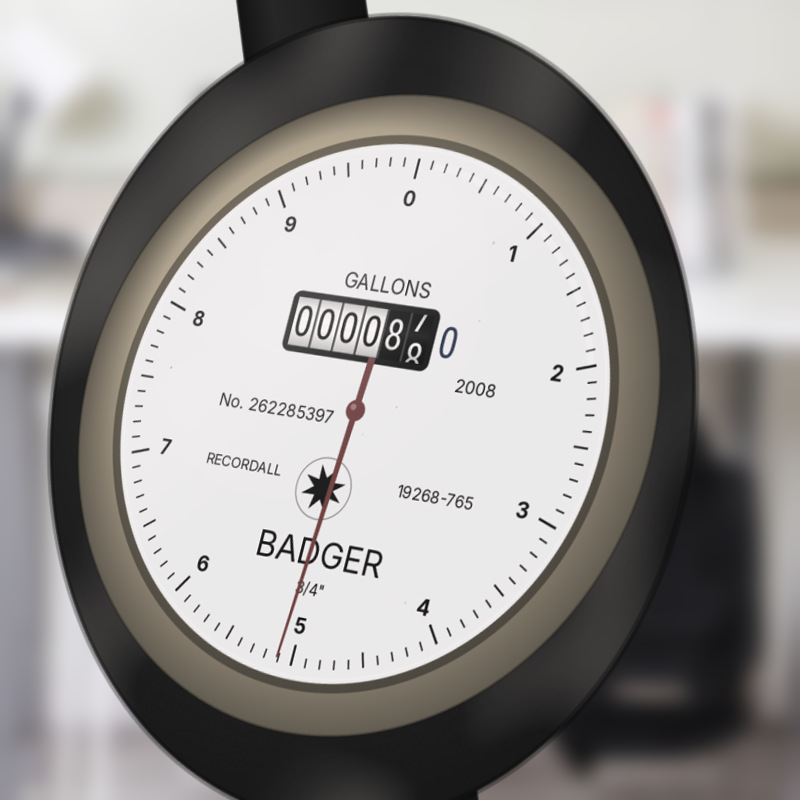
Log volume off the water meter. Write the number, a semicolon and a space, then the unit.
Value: 875.1; gal
